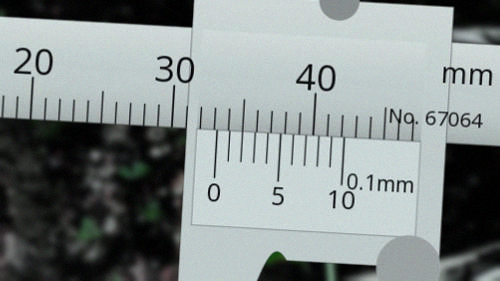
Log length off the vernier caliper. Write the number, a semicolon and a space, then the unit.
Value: 33.2; mm
